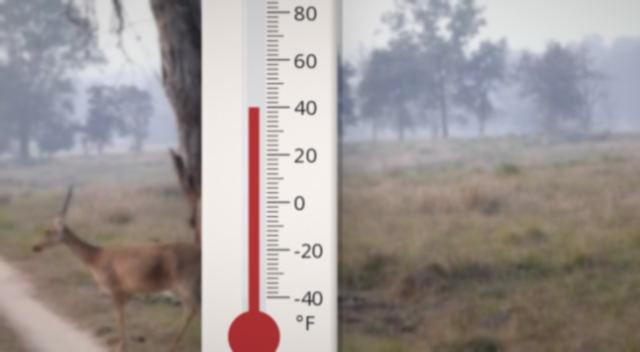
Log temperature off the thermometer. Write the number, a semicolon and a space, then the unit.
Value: 40; °F
